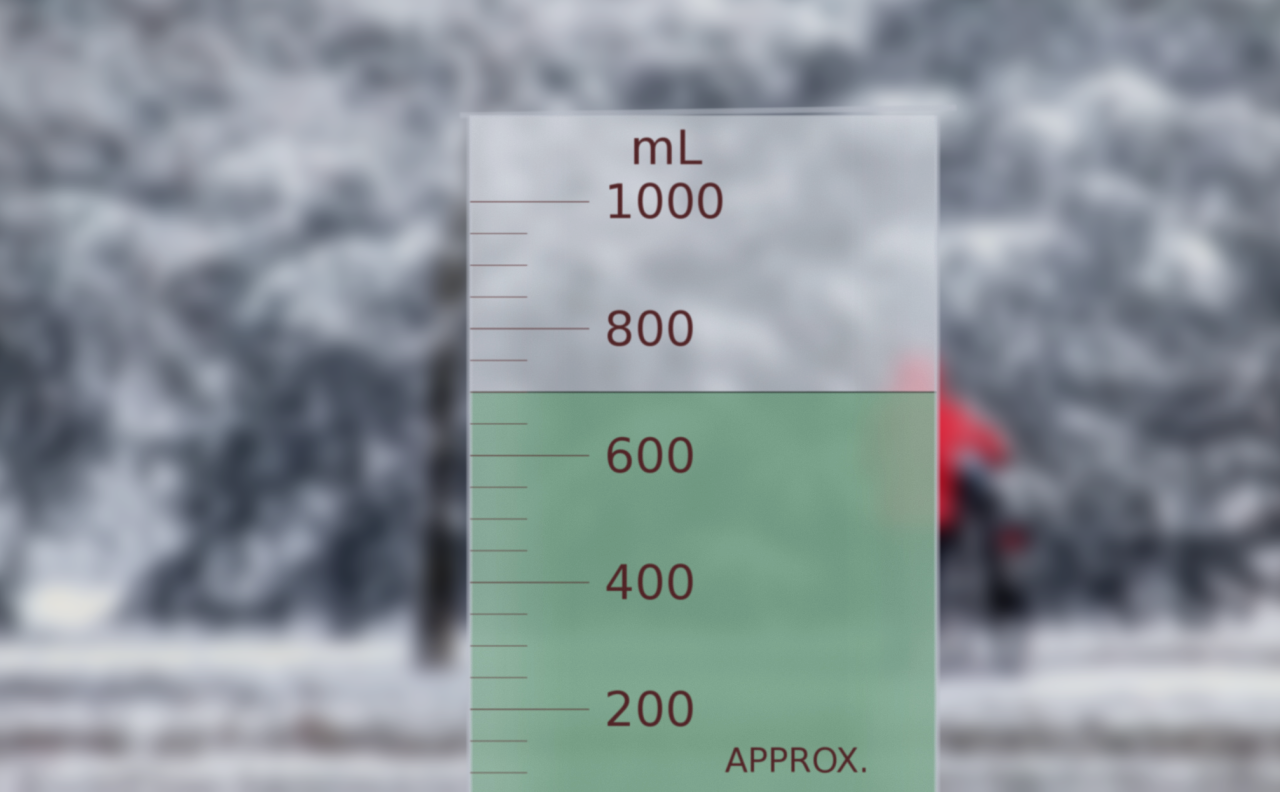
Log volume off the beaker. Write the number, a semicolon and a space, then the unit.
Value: 700; mL
